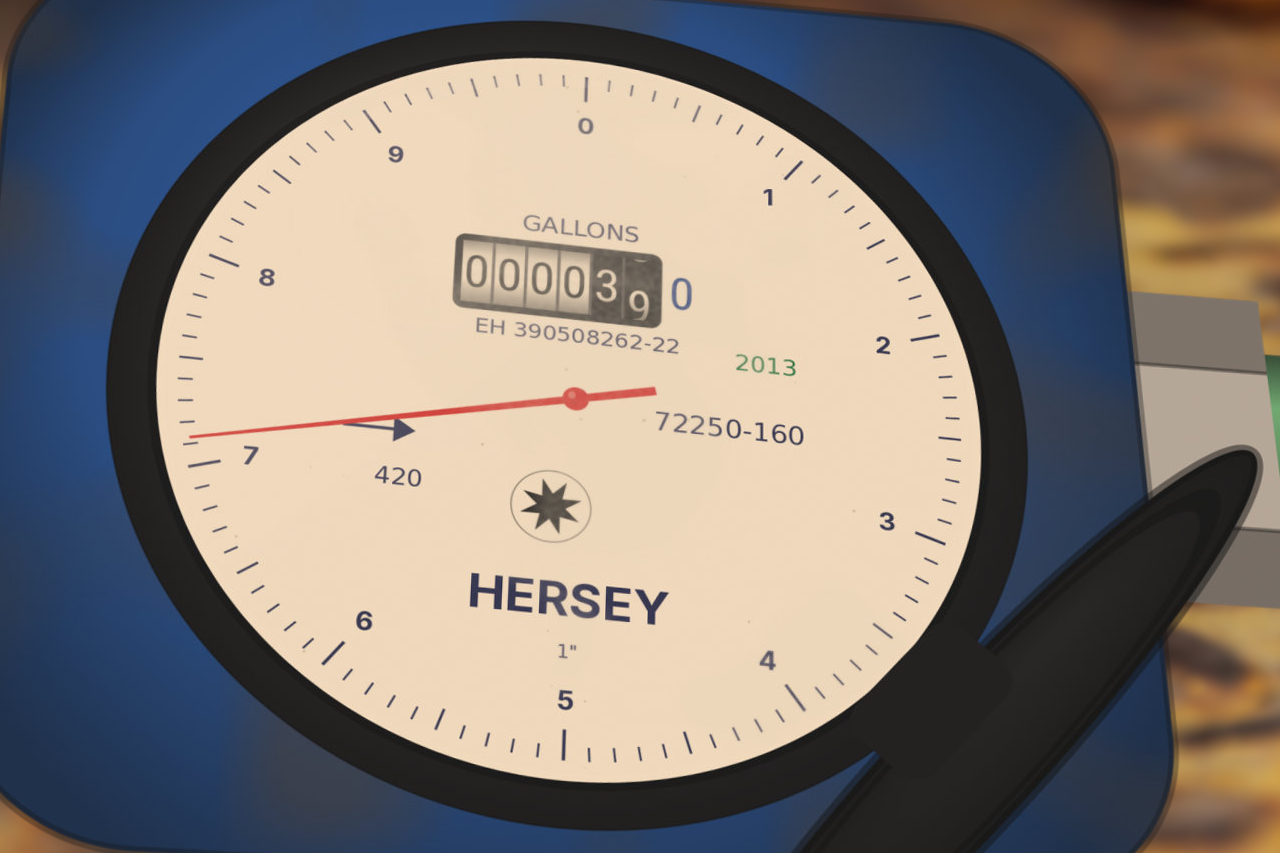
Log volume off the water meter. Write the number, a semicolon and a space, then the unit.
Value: 387.1; gal
